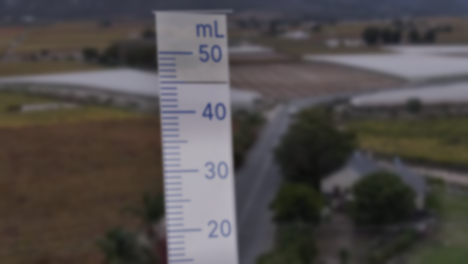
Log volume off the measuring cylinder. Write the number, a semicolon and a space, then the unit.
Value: 45; mL
